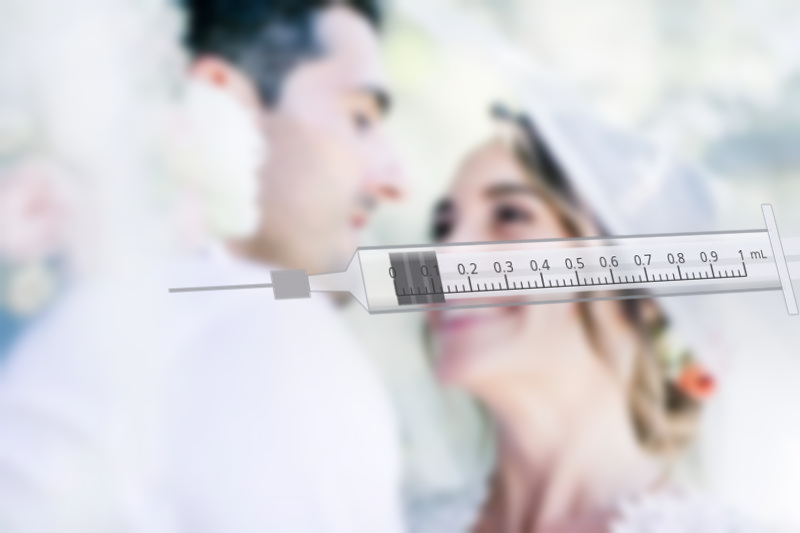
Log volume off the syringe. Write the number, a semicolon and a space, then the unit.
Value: 0; mL
